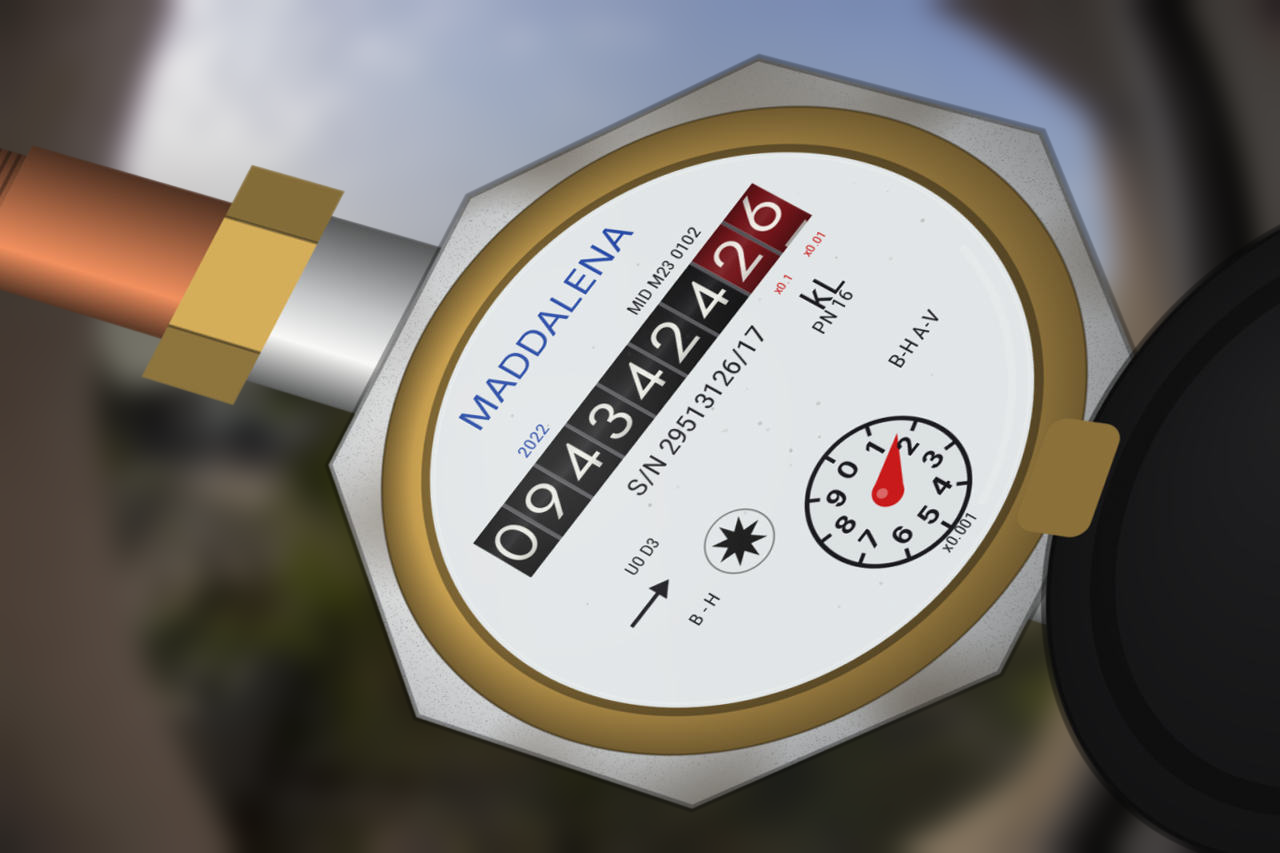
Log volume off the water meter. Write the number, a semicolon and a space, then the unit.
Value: 943424.261; kL
